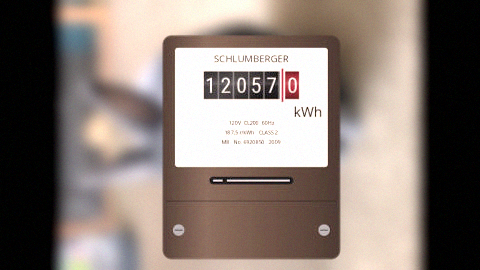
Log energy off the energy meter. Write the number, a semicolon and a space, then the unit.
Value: 12057.0; kWh
